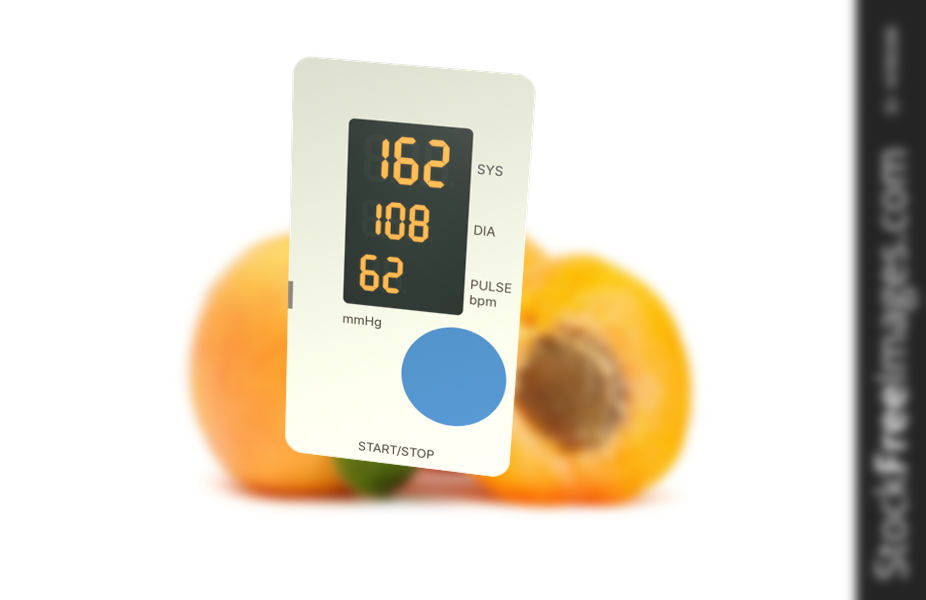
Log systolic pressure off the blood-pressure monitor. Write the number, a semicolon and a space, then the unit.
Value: 162; mmHg
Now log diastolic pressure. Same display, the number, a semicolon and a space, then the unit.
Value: 108; mmHg
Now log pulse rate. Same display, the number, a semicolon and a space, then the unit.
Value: 62; bpm
